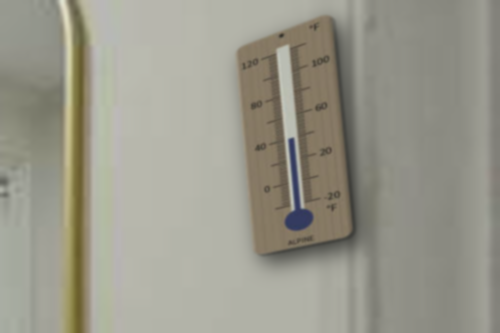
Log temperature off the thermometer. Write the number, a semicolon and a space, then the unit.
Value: 40; °F
